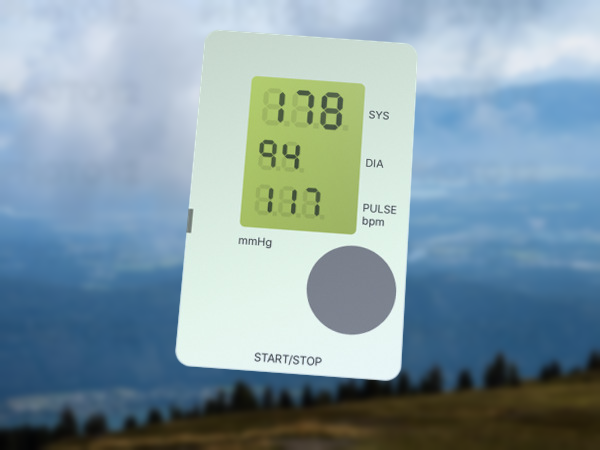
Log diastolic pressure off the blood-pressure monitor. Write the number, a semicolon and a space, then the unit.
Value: 94; mmHg
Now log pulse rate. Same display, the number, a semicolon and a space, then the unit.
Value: 117; bpm
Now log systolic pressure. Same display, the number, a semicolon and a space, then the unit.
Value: 178; mmHg
